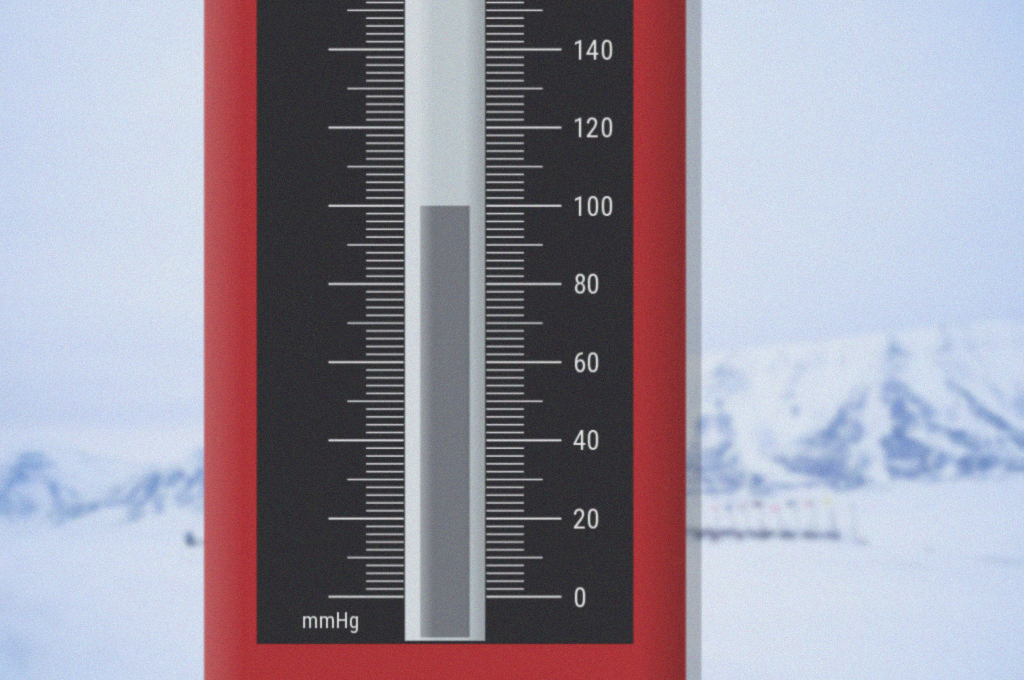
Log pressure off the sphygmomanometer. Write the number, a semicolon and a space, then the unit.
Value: 100; mmHg
